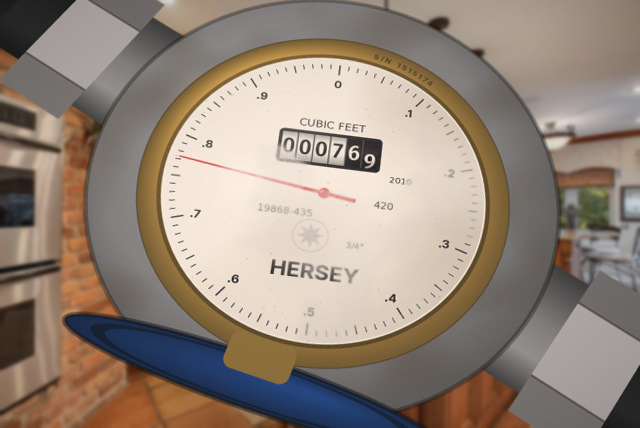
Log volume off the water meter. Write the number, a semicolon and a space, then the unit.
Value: 768.77; ft³
